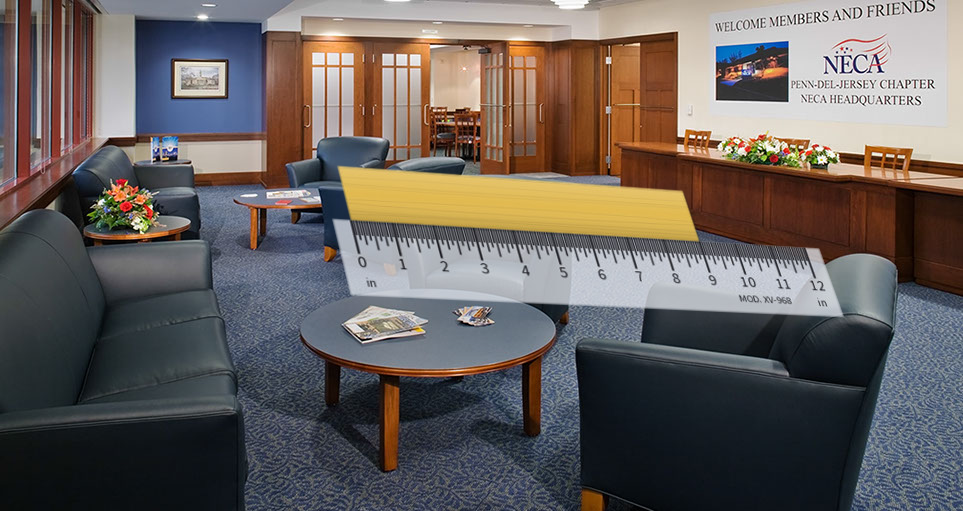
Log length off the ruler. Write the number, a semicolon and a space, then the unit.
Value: 9; in
